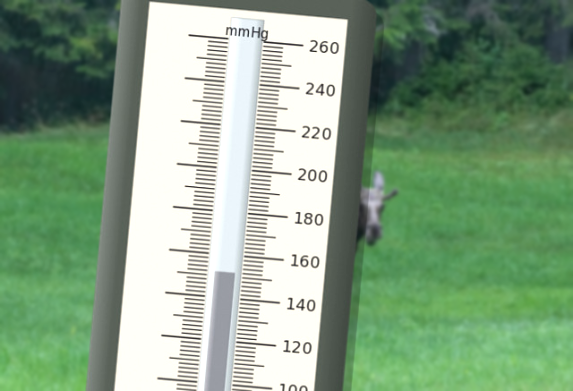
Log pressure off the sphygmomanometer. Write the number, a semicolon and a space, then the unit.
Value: 152; mmHg
